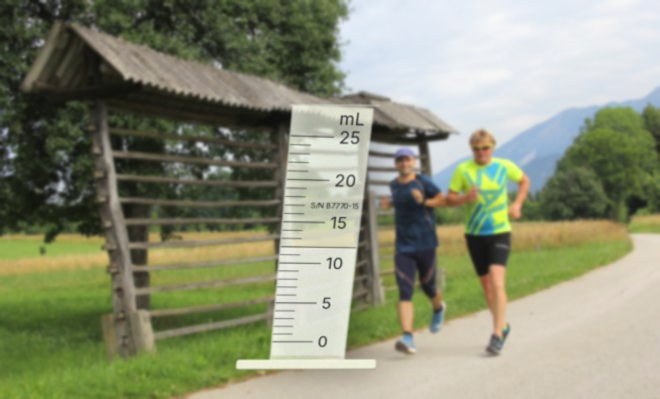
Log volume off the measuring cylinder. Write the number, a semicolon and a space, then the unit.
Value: 12; mL
